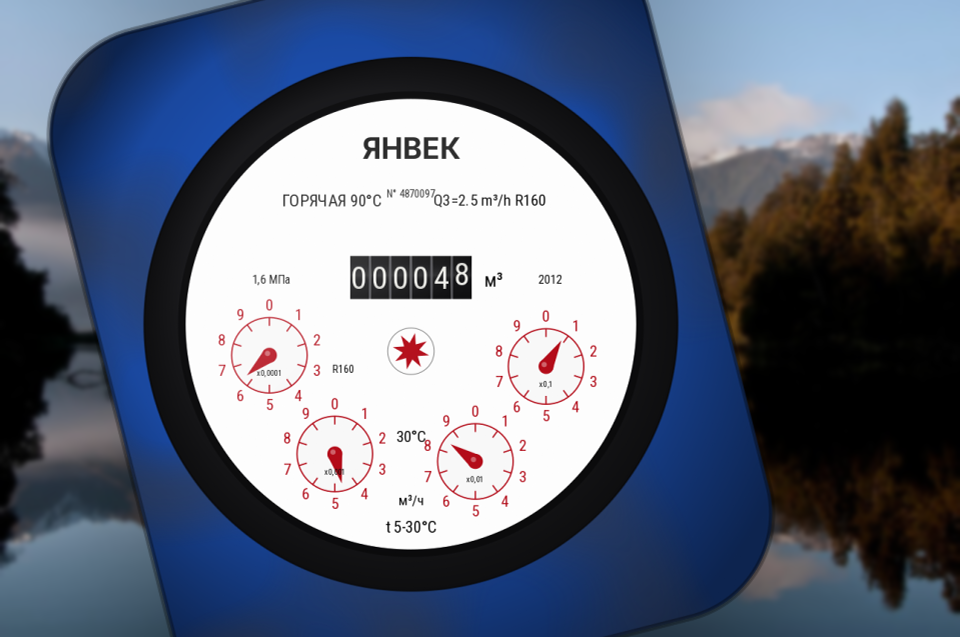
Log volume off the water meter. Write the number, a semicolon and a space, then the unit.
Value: 48.0846; m³
